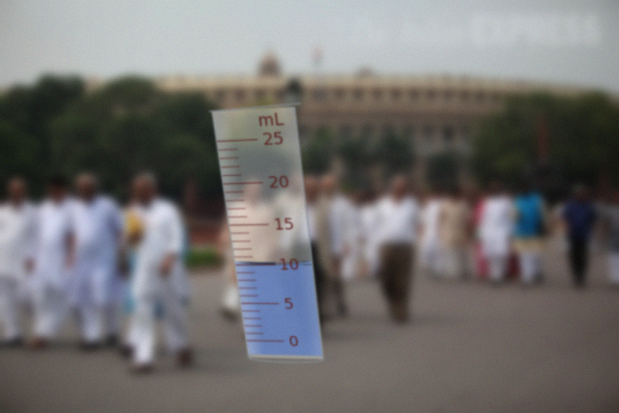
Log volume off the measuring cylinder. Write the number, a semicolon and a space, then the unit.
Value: 10; mL
